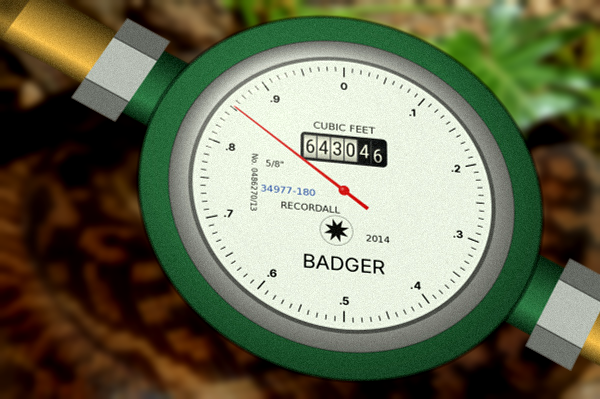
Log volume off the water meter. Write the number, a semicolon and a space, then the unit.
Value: 643045.85; ft³
